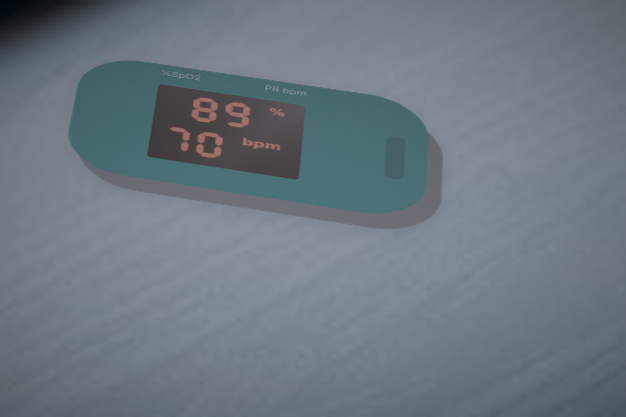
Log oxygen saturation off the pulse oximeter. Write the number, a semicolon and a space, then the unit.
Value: 89; %
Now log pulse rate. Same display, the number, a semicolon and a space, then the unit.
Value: 70; bpm
